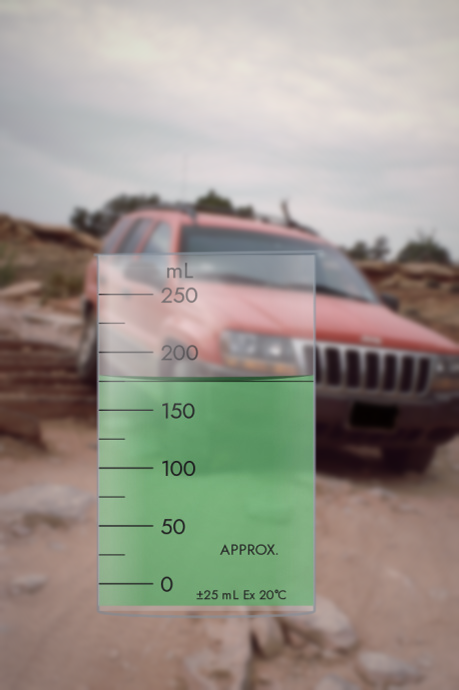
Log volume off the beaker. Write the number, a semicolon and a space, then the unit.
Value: 175; mL
